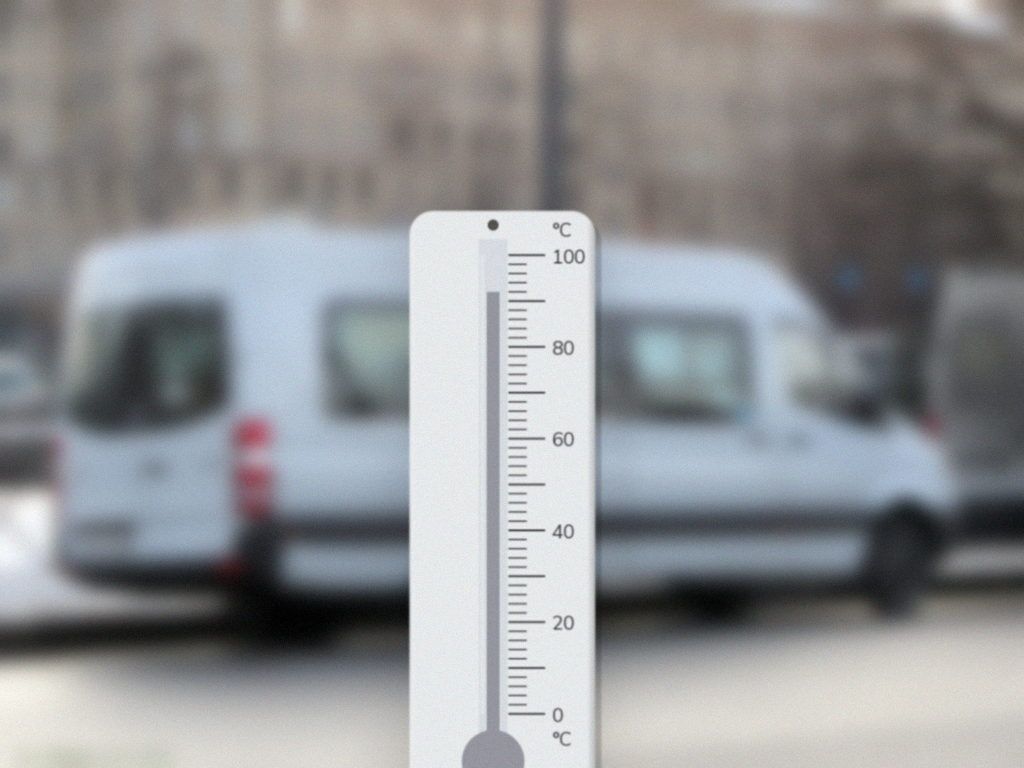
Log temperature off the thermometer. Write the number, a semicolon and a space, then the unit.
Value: 92; °C
